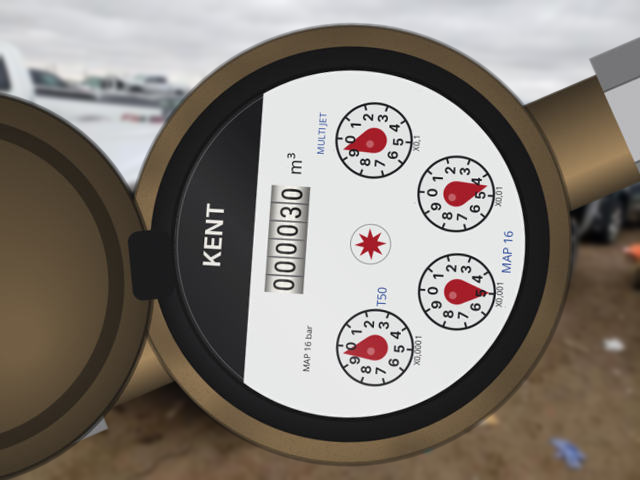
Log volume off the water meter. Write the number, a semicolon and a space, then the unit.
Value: 29.9449; m³
